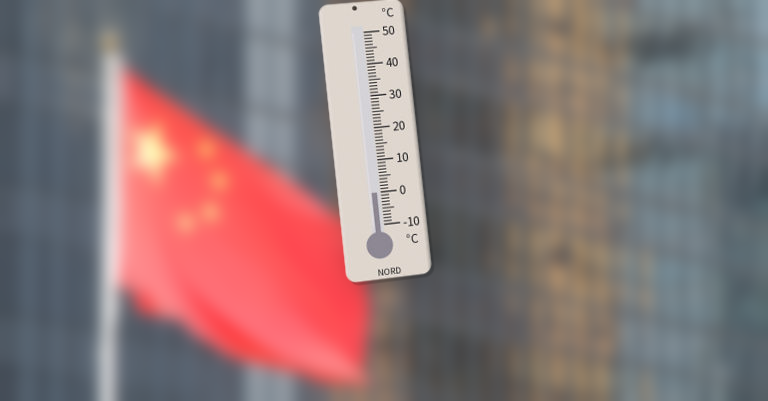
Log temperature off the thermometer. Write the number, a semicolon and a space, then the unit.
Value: 0; °C
